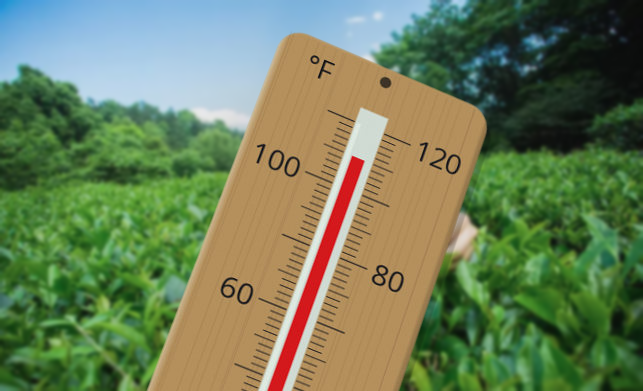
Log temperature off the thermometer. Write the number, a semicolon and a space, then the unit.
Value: 110; °F
